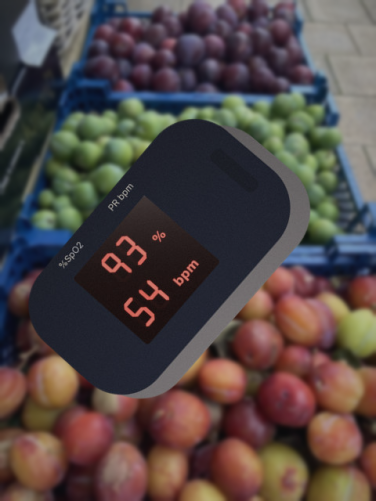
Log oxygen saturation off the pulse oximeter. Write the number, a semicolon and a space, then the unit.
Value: 93; %
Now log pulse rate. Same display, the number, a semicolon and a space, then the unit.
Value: 54; bpm
